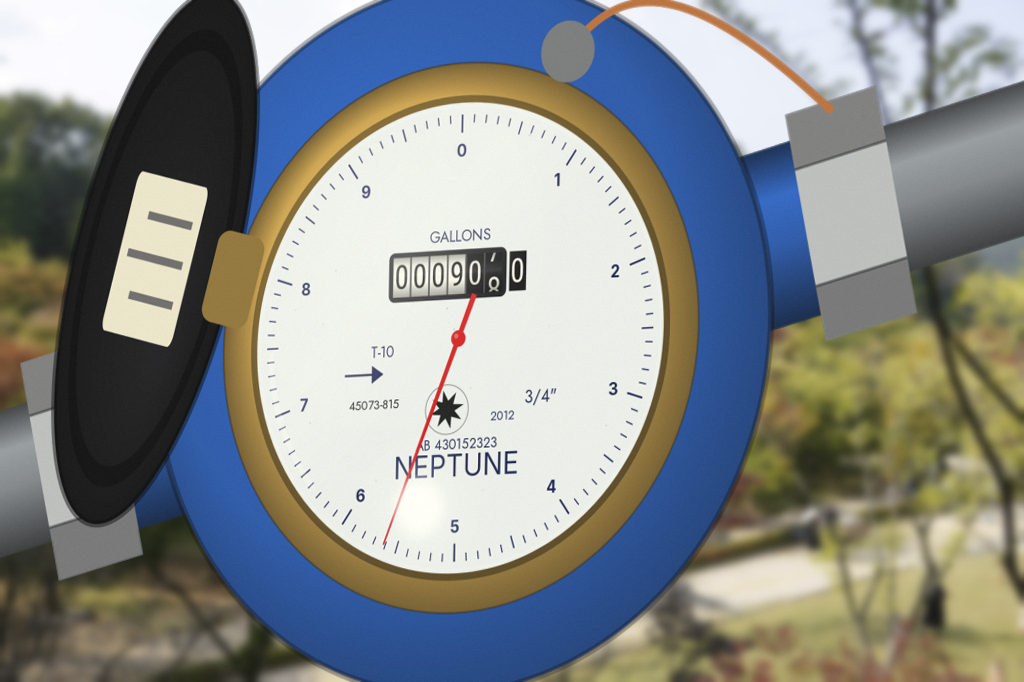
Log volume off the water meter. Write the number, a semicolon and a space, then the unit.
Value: 9075.6; gal
